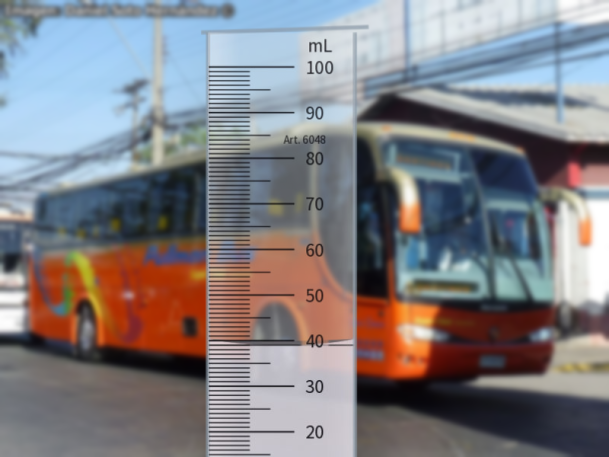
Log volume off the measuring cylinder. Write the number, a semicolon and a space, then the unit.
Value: 39; mL
